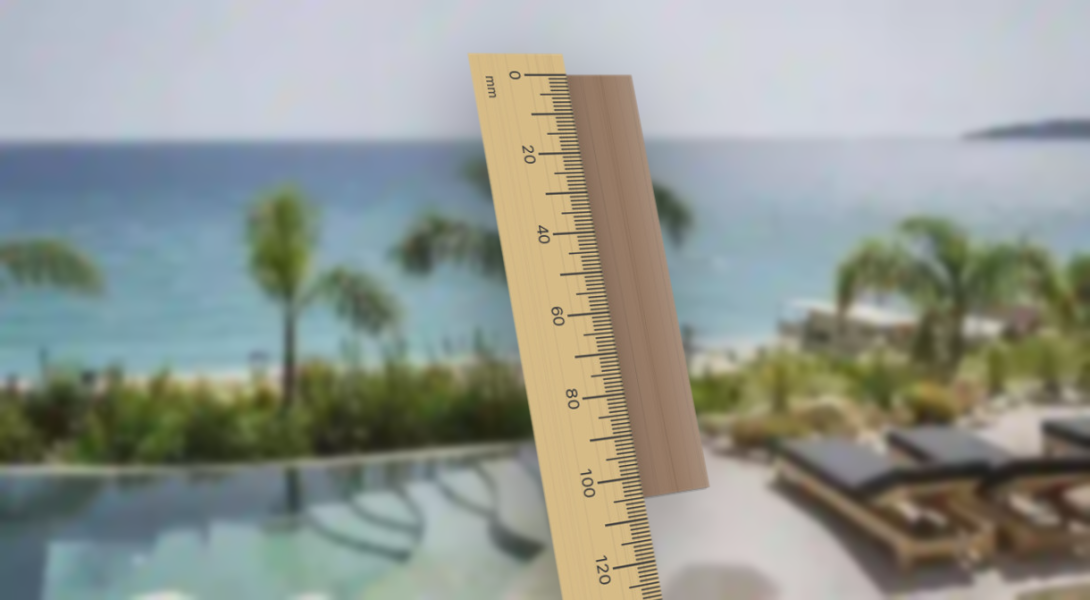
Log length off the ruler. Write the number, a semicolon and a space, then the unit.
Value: 105; mm
